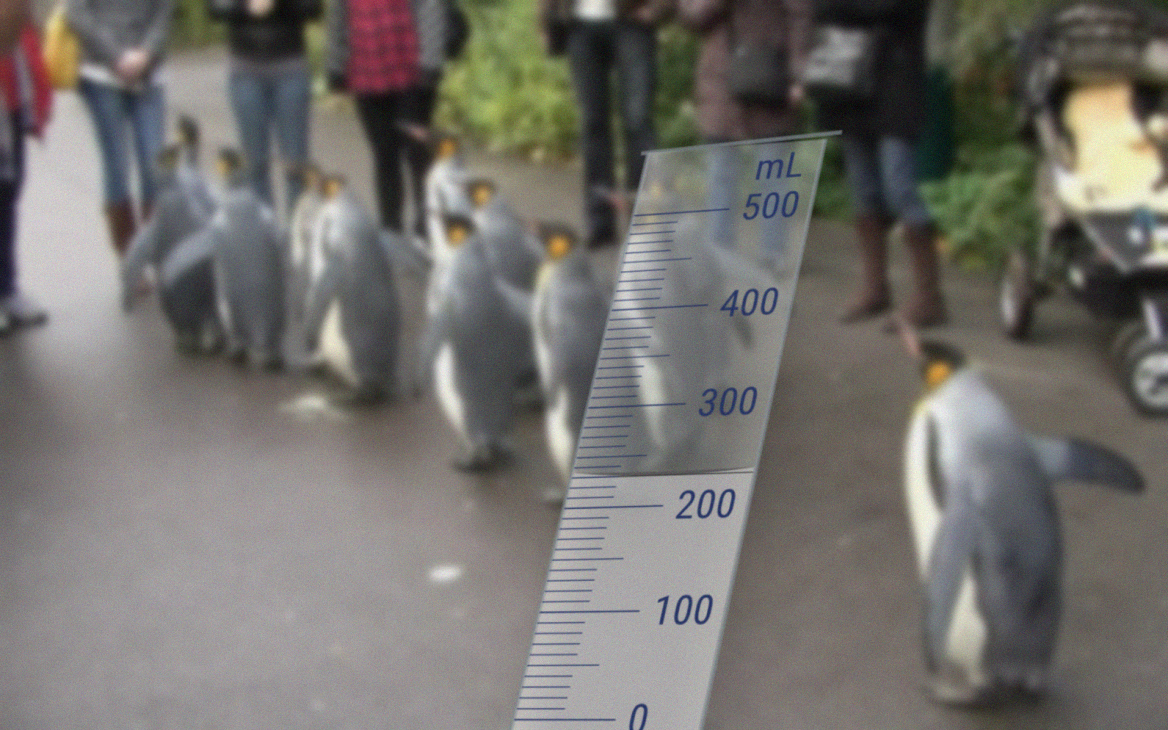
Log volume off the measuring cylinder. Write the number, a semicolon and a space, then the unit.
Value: 230; mL
